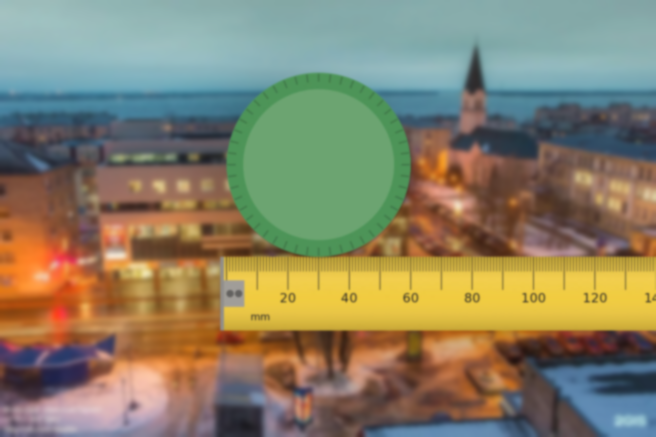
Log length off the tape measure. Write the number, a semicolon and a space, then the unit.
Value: 60; mm
